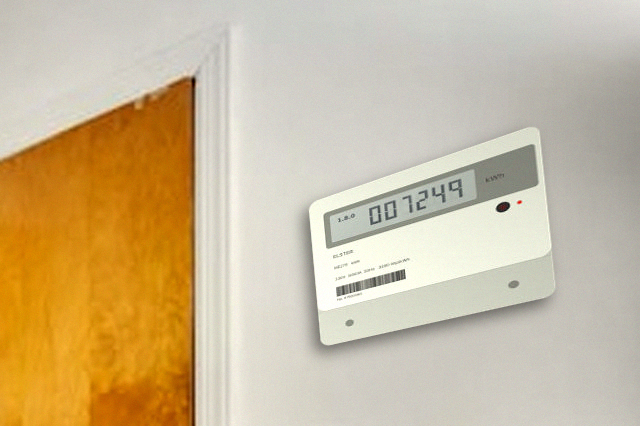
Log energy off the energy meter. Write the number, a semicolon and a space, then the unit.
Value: 7249; kWh
